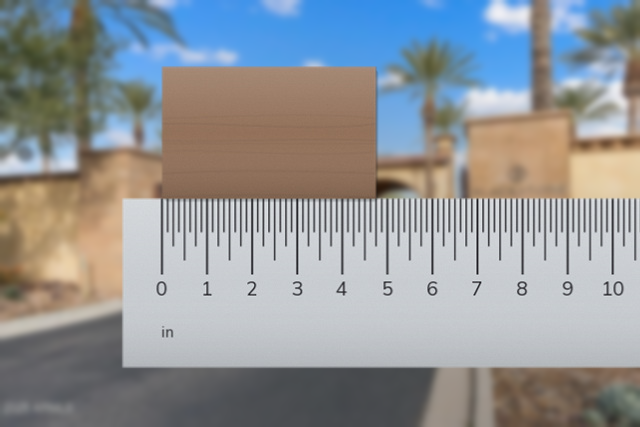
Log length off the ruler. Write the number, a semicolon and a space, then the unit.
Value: 4.75; in
